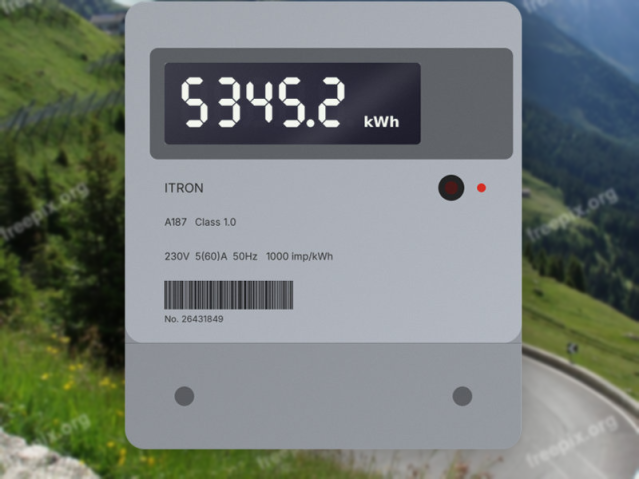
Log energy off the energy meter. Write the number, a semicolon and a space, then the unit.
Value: 5345.2; kWh
